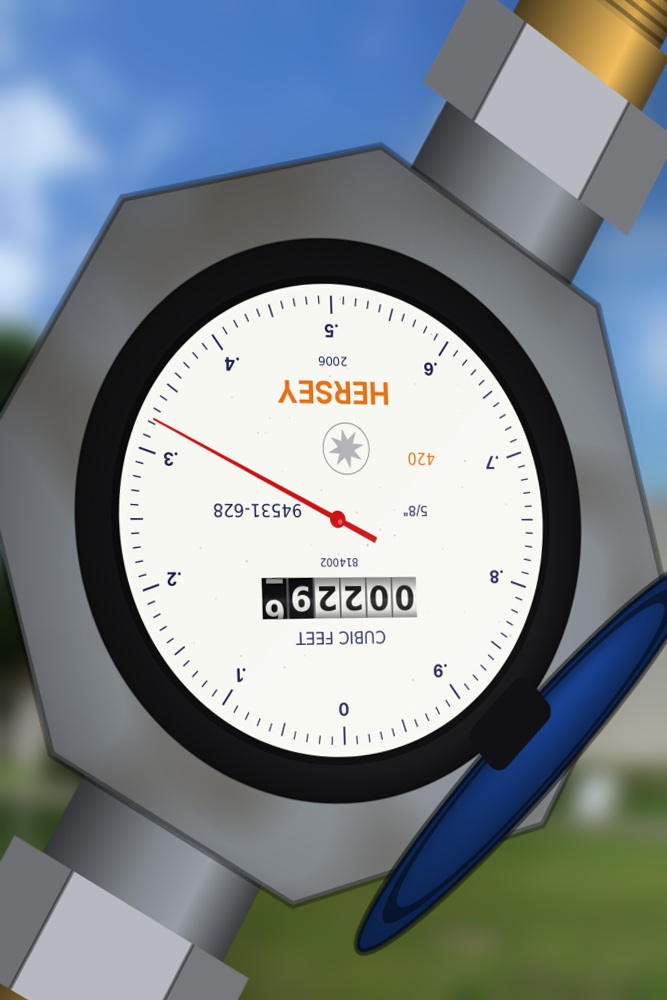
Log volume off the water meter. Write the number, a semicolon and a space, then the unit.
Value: 2296.32; ft³
